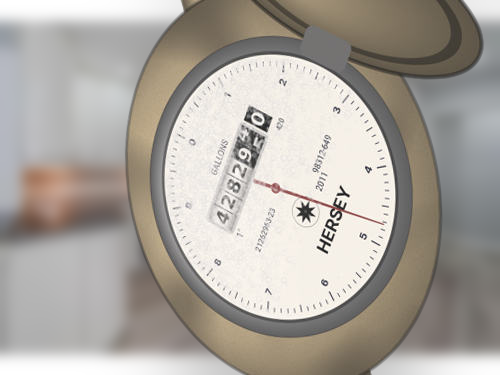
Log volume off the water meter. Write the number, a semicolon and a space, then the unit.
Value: 4282944.7; gal
